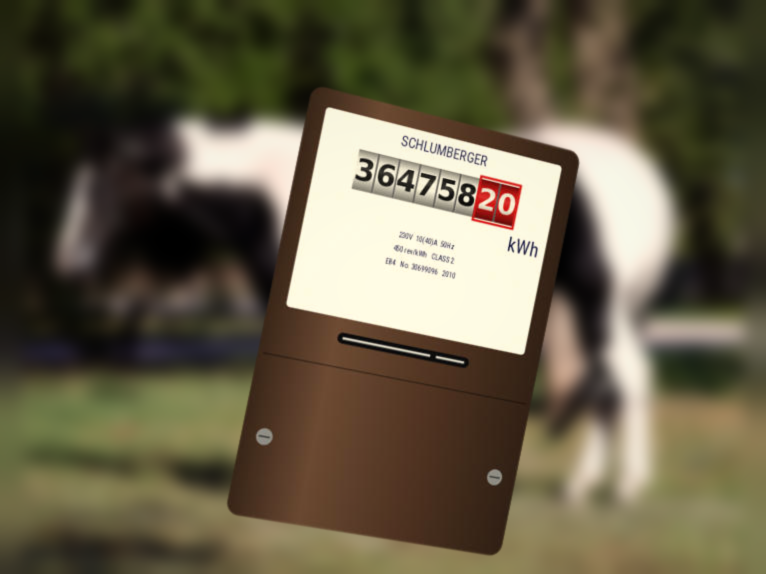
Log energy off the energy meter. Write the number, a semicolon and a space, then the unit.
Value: 364758.20; kWh
